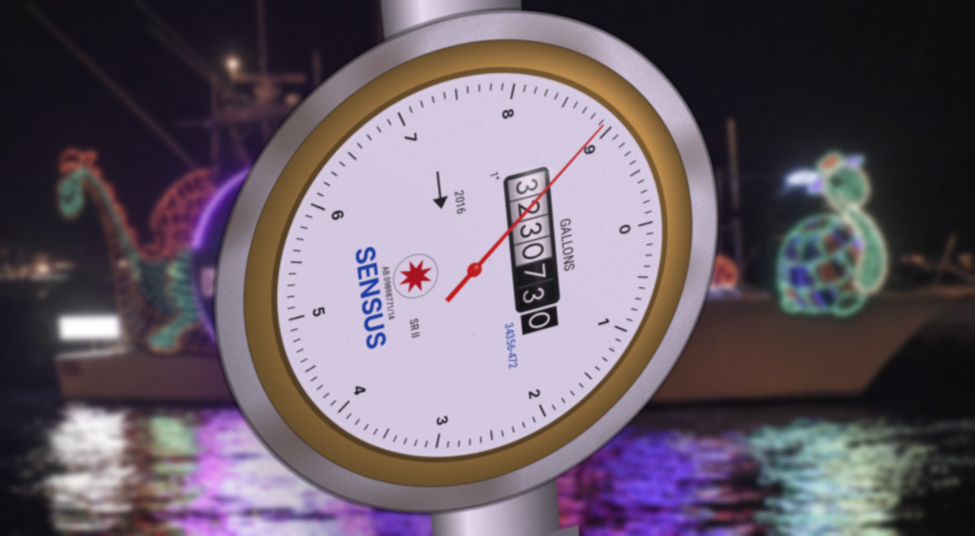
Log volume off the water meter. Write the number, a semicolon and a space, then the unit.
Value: 3230728.9; gal
